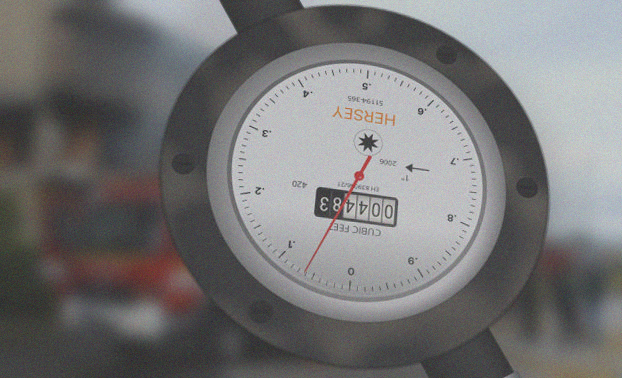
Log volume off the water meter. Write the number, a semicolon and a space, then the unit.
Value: 4483.06; ft³
